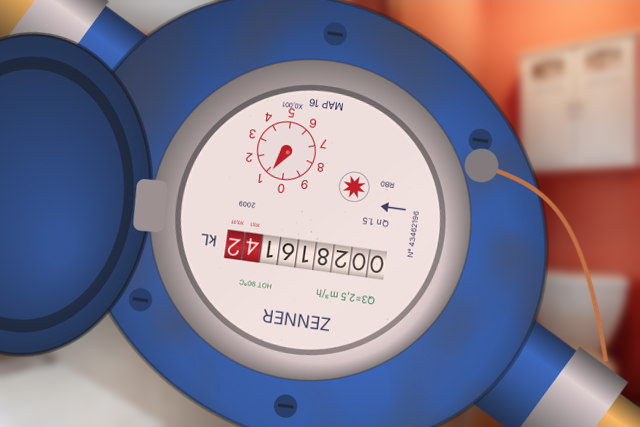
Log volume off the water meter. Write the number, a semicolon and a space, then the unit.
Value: 28161.420; kL
